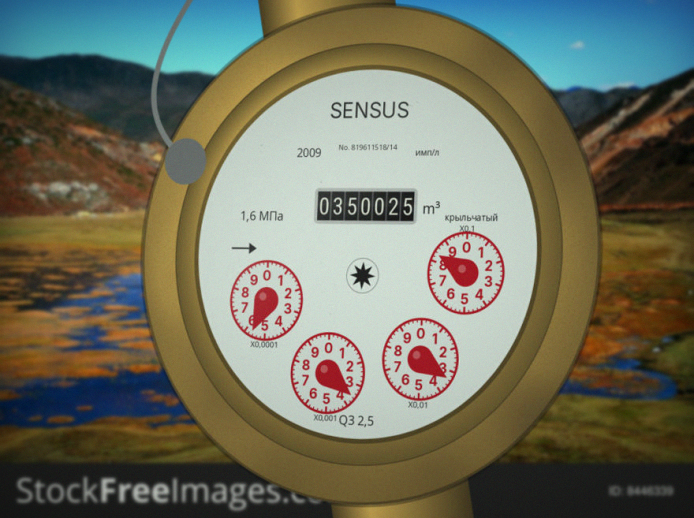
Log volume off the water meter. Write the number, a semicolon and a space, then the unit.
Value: 350025.8335; m³
